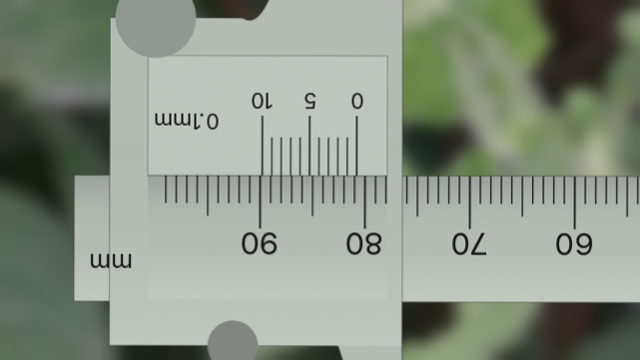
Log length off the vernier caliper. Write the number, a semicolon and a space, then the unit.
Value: 80.8; mm
